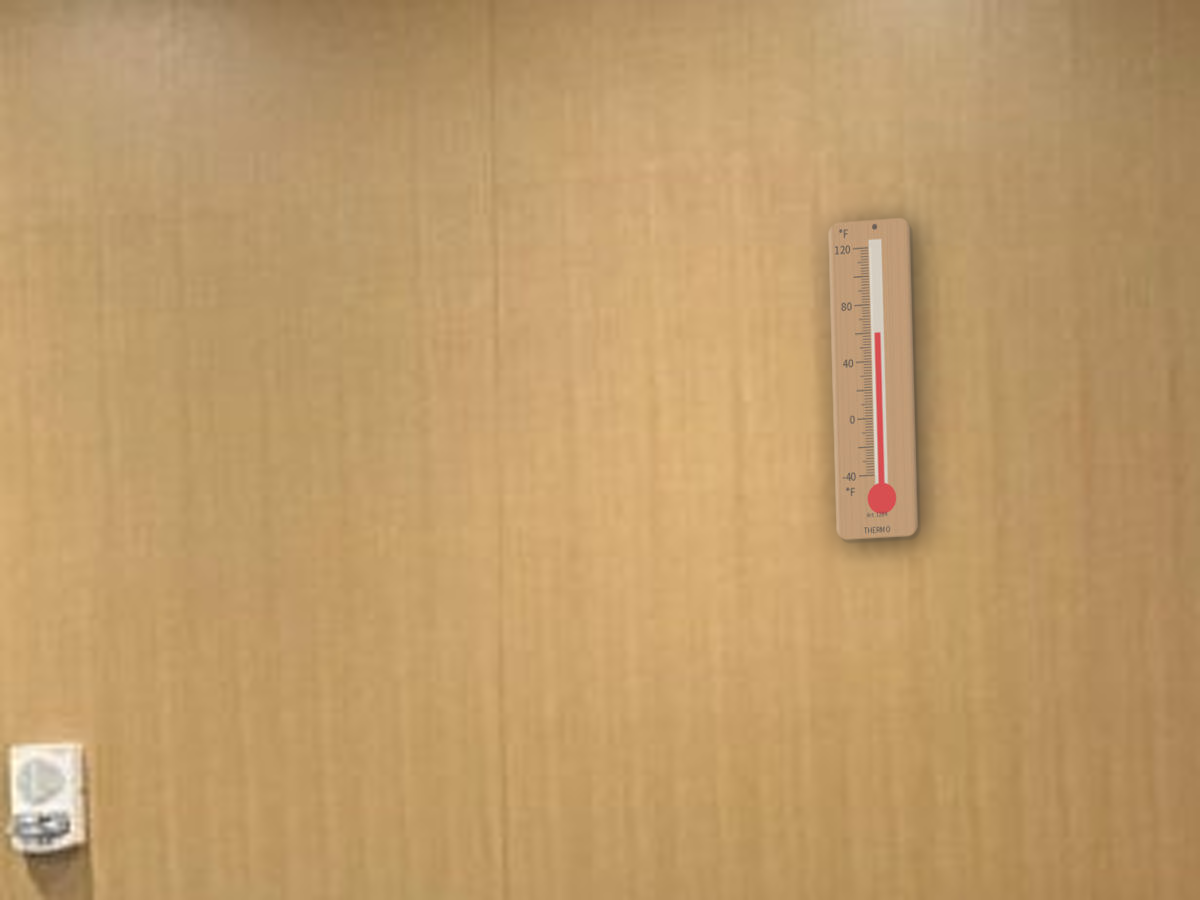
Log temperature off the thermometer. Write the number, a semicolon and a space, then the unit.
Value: 60; °F
